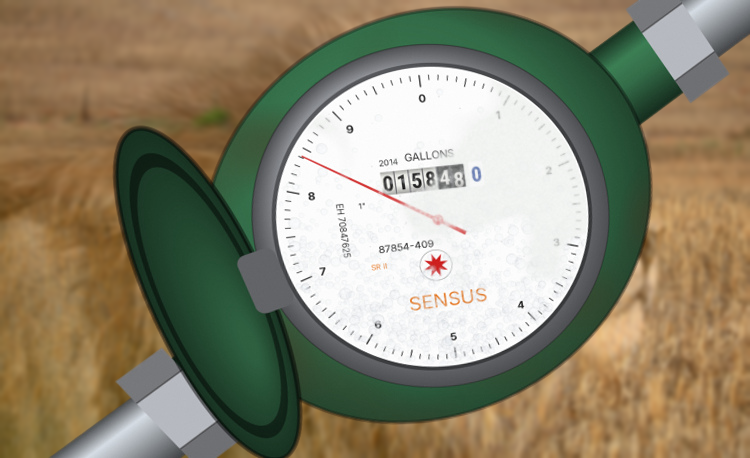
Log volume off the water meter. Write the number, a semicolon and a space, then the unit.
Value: 158478.4; gal
